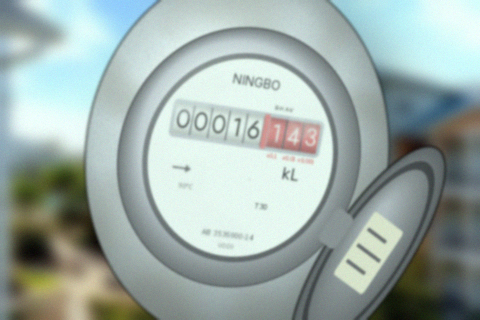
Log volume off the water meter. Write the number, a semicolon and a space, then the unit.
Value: 16.143; kL
